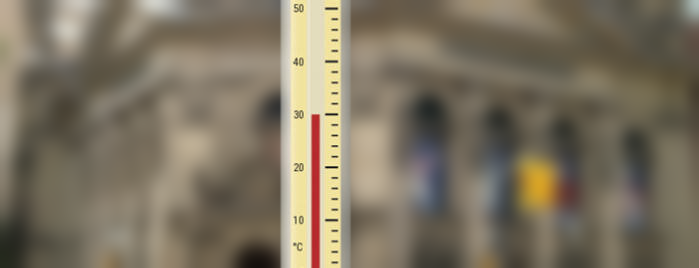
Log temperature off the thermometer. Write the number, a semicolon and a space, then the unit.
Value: 30; °C
